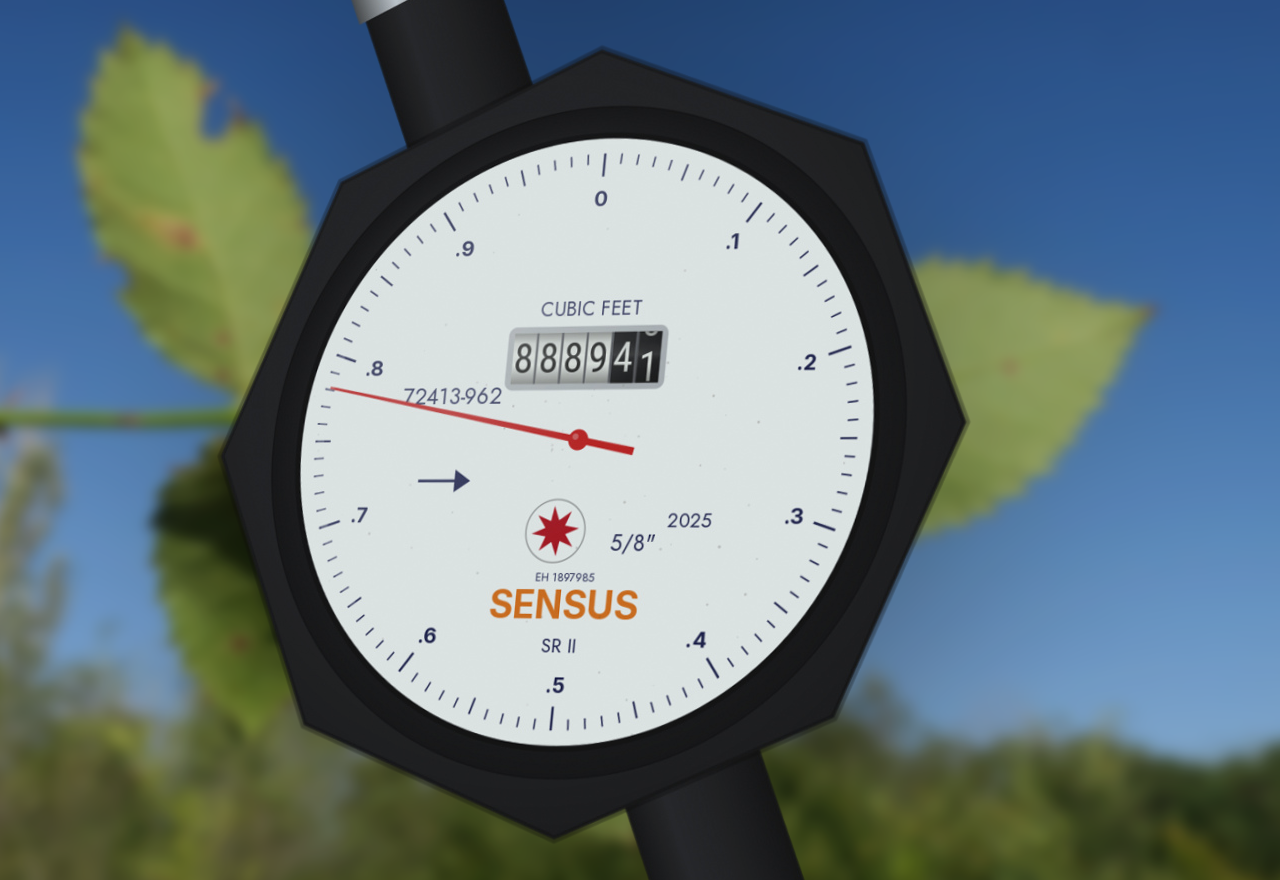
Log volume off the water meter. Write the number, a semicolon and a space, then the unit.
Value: 888940.78; ft³
